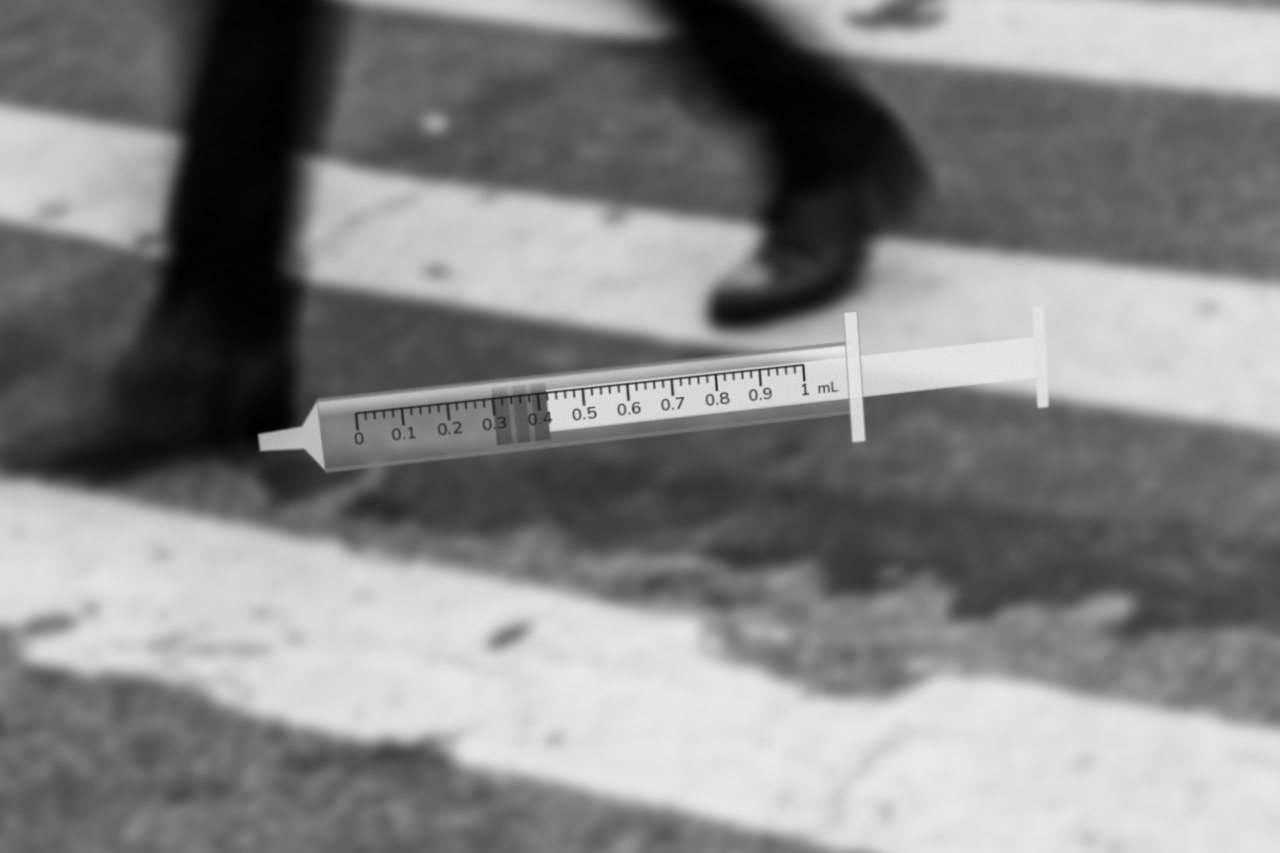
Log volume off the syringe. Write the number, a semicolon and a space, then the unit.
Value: 0.3; mL
